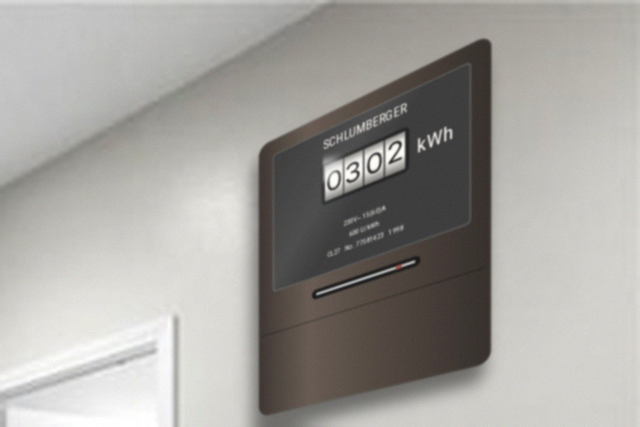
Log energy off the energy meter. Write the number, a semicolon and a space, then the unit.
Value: 302; kWh
